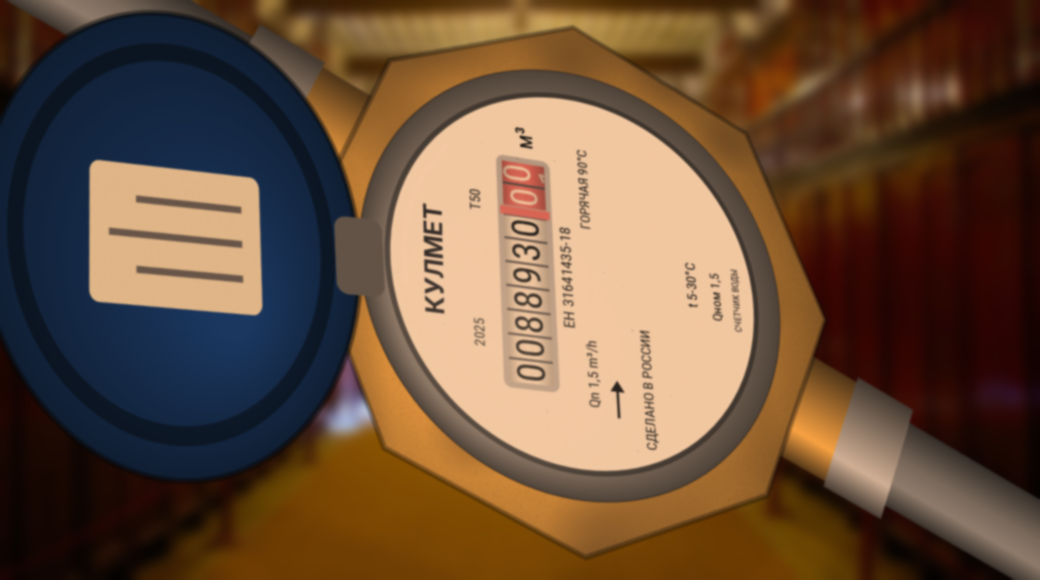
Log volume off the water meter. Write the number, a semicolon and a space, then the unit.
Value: 88930.00; m³
